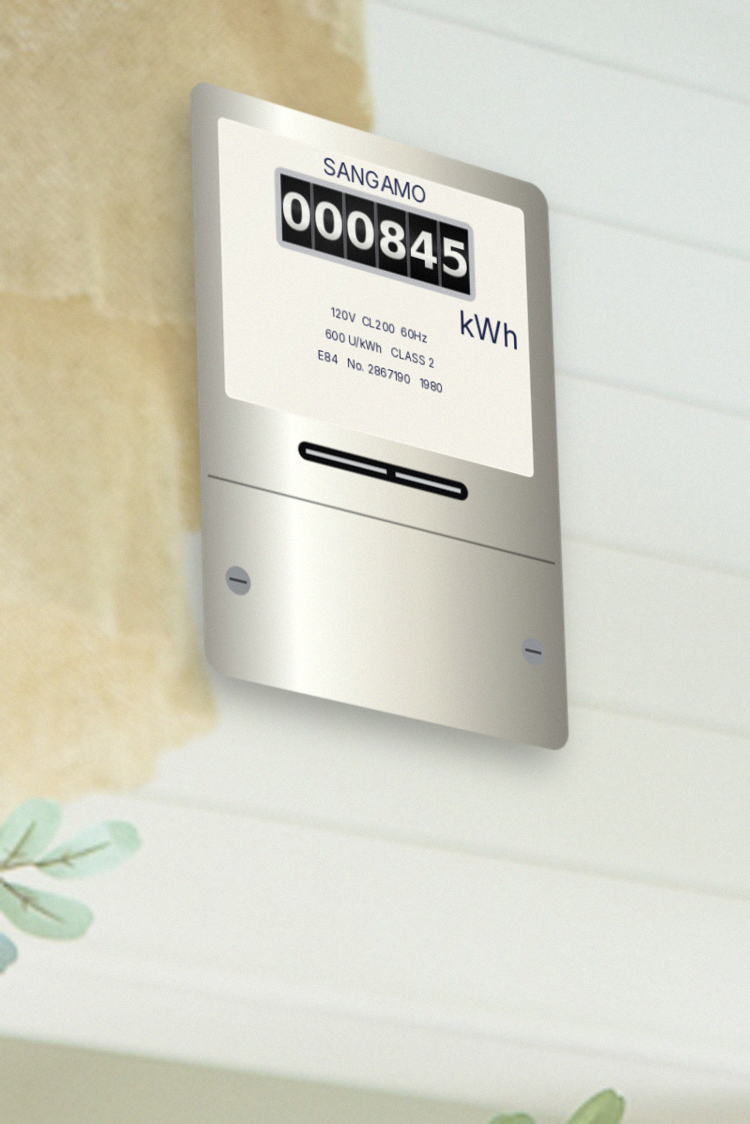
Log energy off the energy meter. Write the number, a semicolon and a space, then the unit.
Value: 845; kWh
